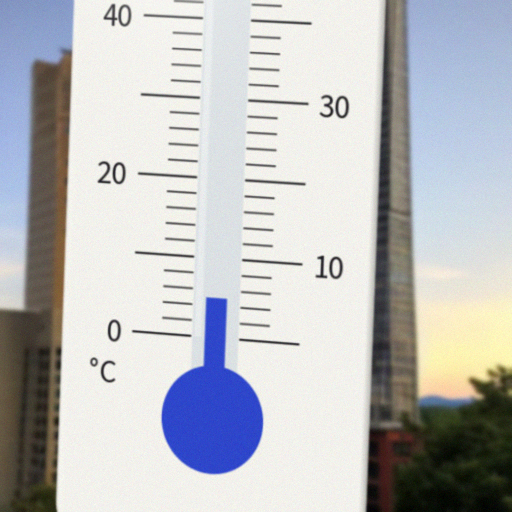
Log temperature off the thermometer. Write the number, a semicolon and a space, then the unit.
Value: 5; °C
